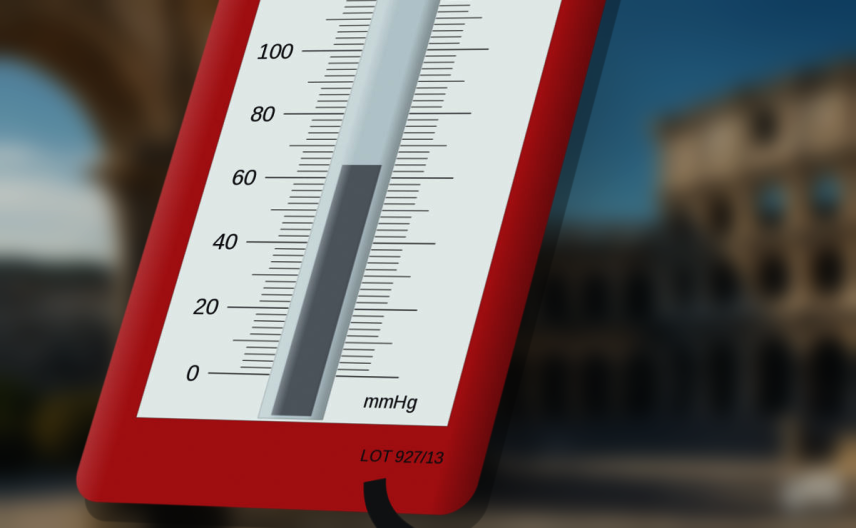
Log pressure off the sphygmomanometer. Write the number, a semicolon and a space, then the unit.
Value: 64; mmHg
